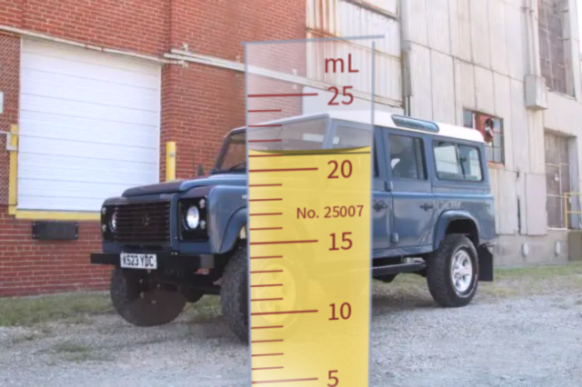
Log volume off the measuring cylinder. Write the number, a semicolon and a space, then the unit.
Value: 21; mL
